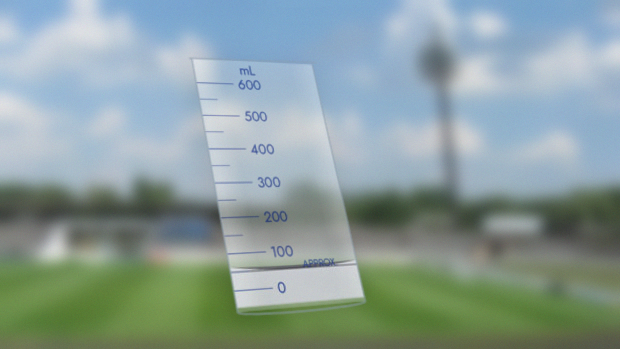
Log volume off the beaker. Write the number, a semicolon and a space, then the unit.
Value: 50; mL
